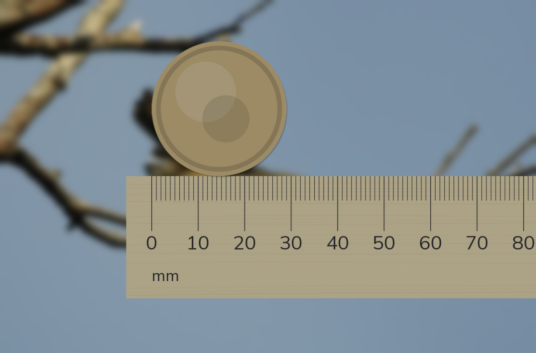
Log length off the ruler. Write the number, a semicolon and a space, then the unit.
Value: 29; mm
